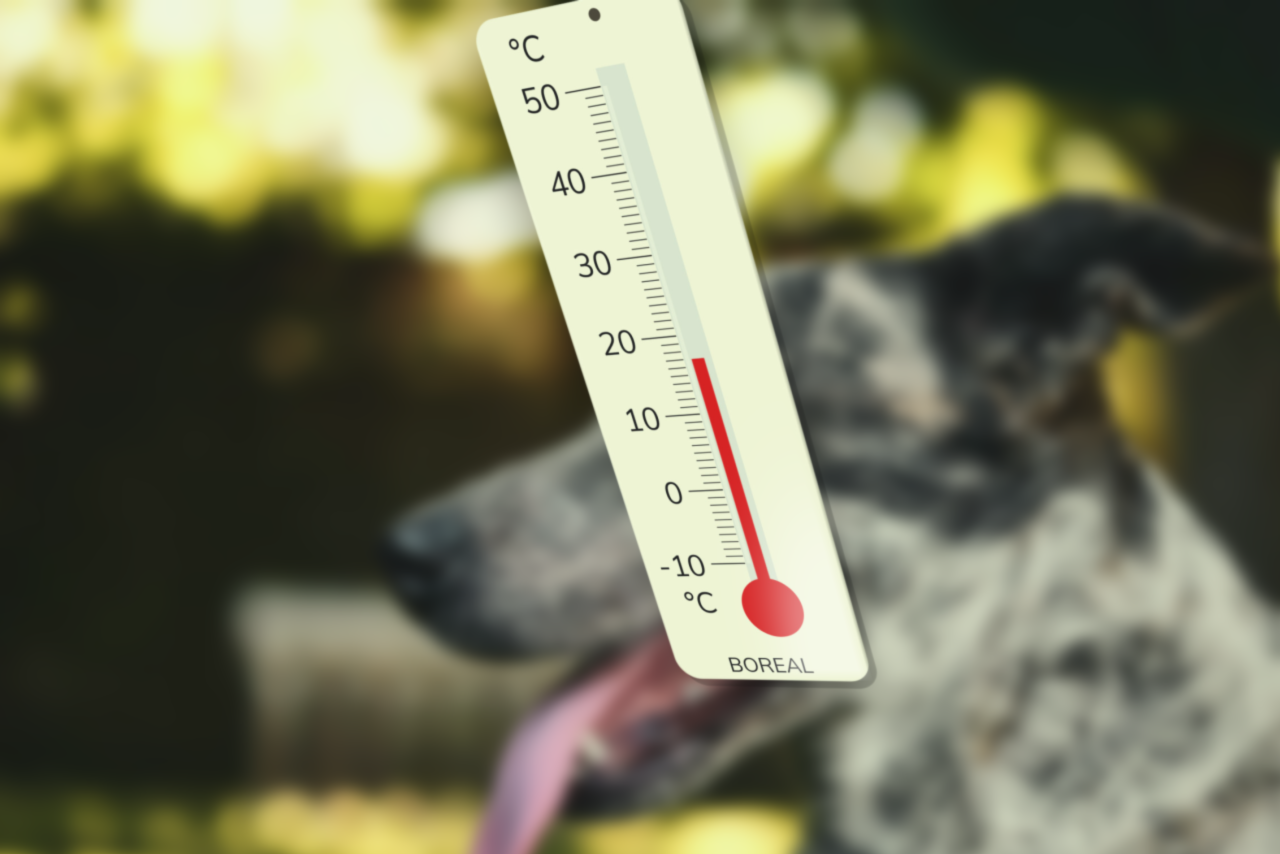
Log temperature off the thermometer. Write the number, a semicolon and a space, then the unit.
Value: 17; °C
